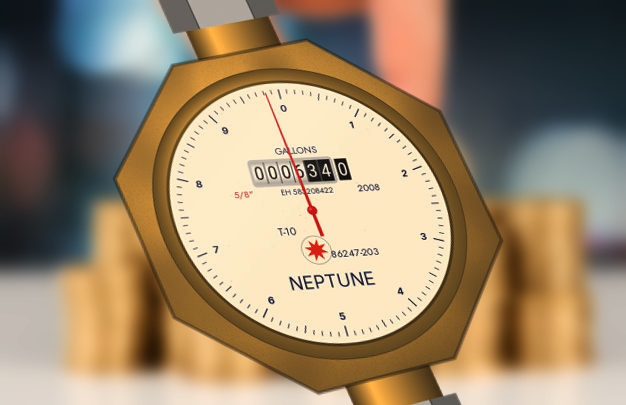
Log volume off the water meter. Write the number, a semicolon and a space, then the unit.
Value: 6339.8; gal
